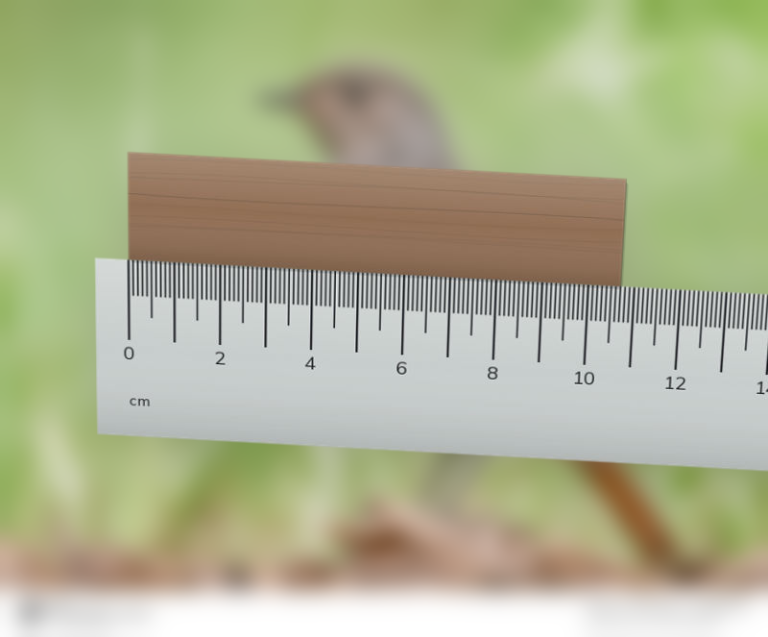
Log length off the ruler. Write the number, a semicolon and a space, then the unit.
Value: 10.7; cm
